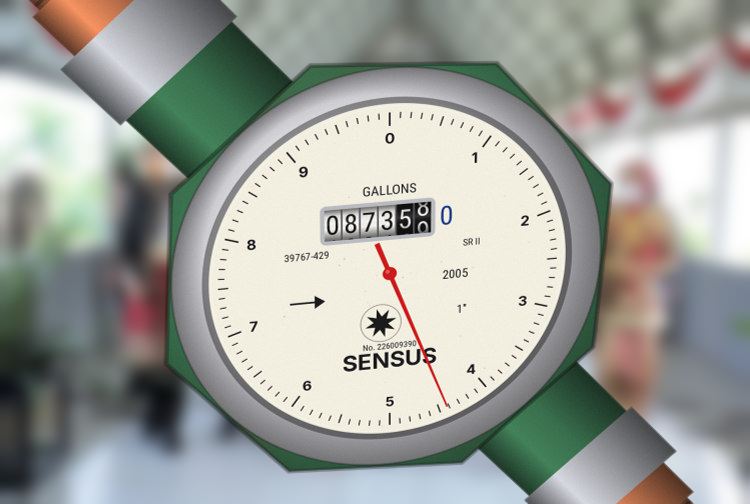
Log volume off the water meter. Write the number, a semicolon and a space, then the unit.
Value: 873584.4; gal
